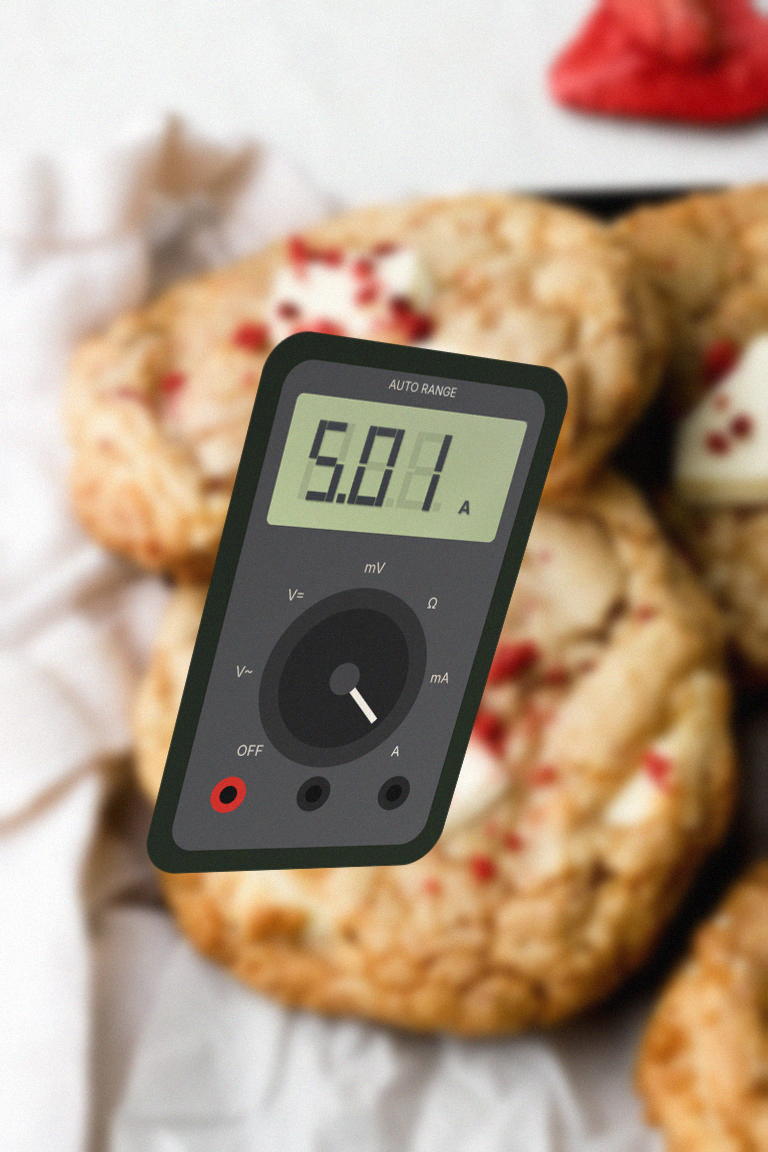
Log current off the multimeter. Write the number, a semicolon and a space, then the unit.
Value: 5.01; A
